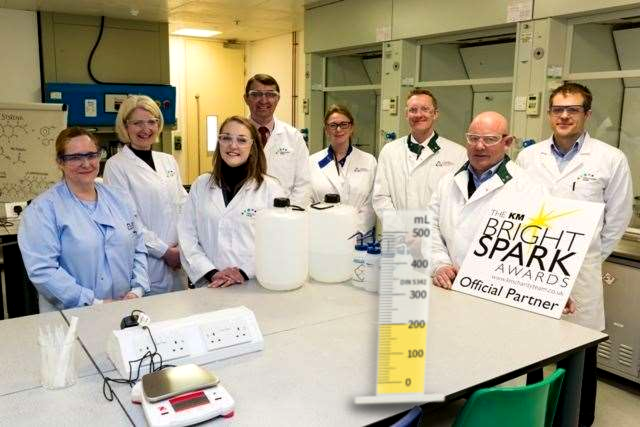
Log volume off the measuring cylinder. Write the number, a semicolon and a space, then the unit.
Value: 200; mL
